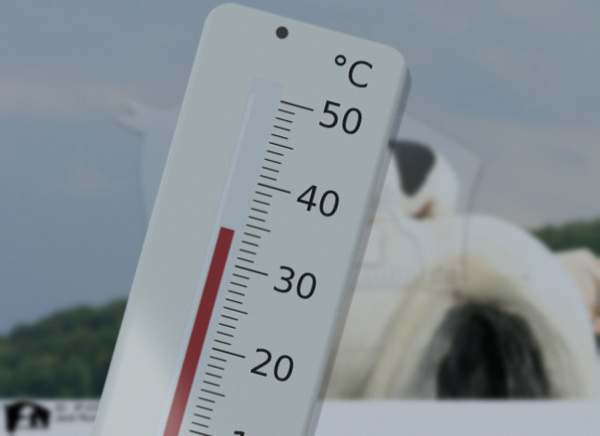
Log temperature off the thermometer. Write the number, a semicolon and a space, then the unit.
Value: 34; °C
